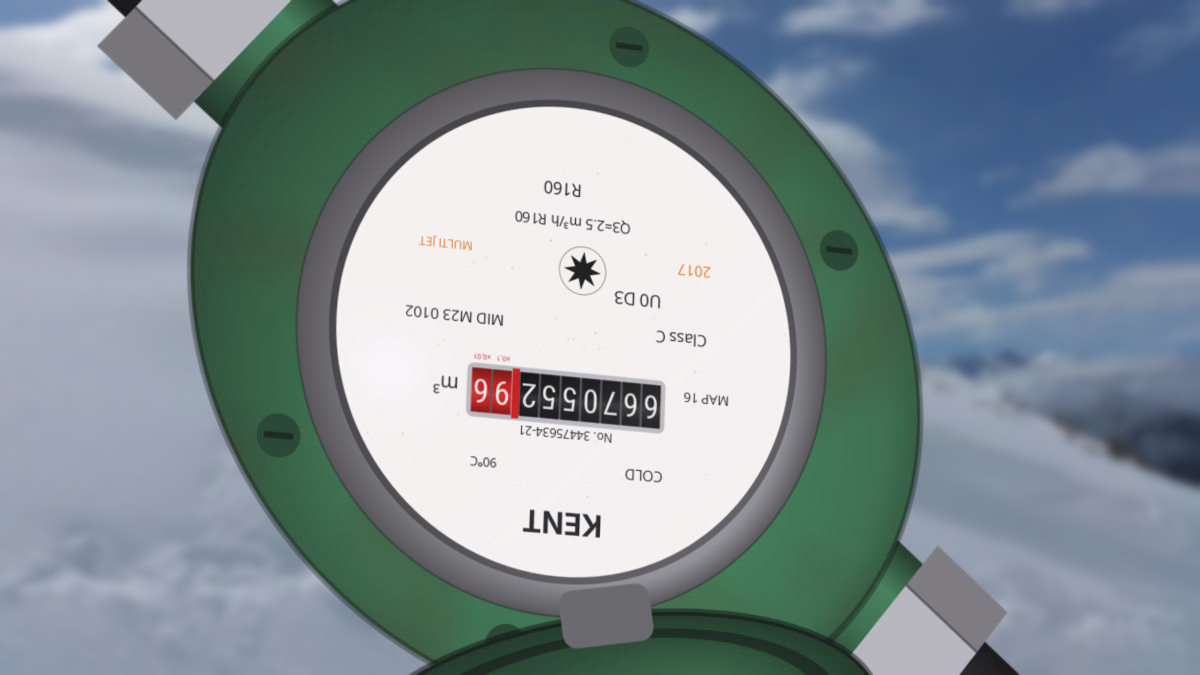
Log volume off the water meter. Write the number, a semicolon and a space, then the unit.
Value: 6670552.96; m³
